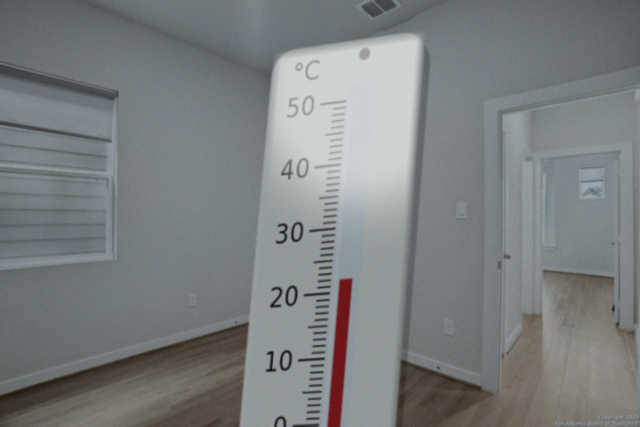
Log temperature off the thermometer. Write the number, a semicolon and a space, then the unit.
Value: 22; °C
